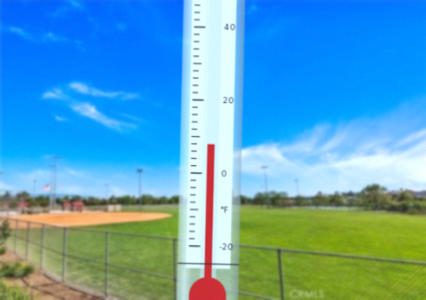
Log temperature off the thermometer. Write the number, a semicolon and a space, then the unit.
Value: 8; °F
